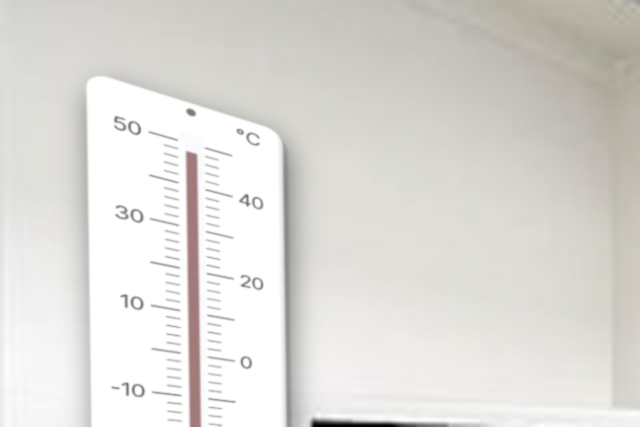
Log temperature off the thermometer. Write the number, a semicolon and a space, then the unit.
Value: 48; °C
